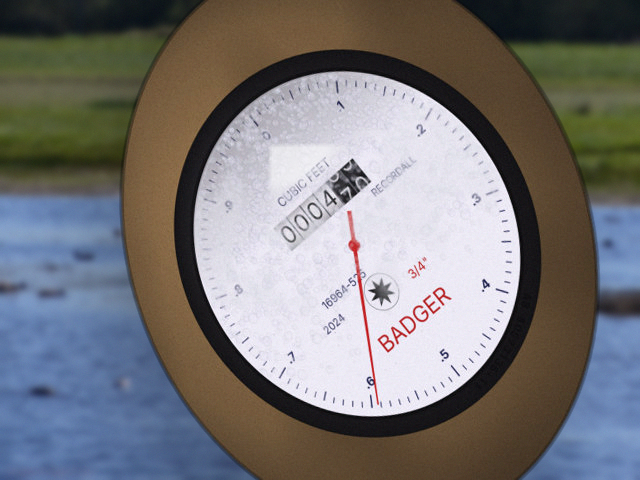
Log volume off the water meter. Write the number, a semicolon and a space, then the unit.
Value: 469.59; ft³
